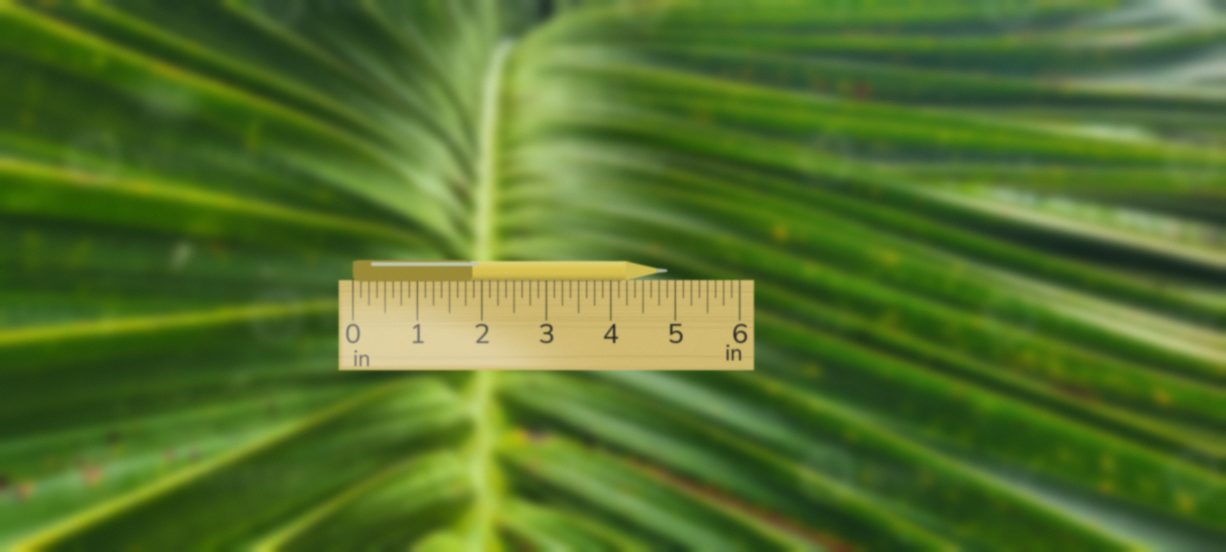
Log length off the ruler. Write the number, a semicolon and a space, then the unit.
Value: 4.875; in
